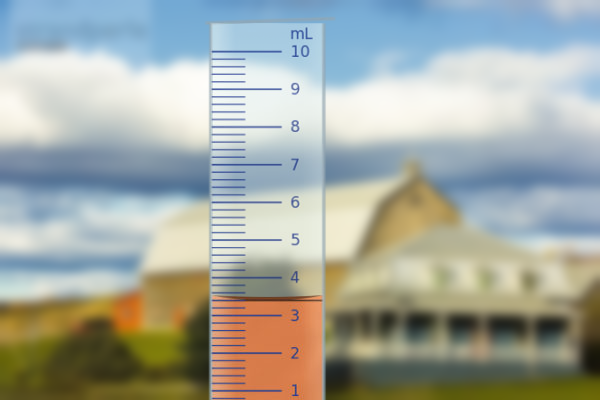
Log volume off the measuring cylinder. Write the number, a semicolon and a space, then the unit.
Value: 3.4; mL
